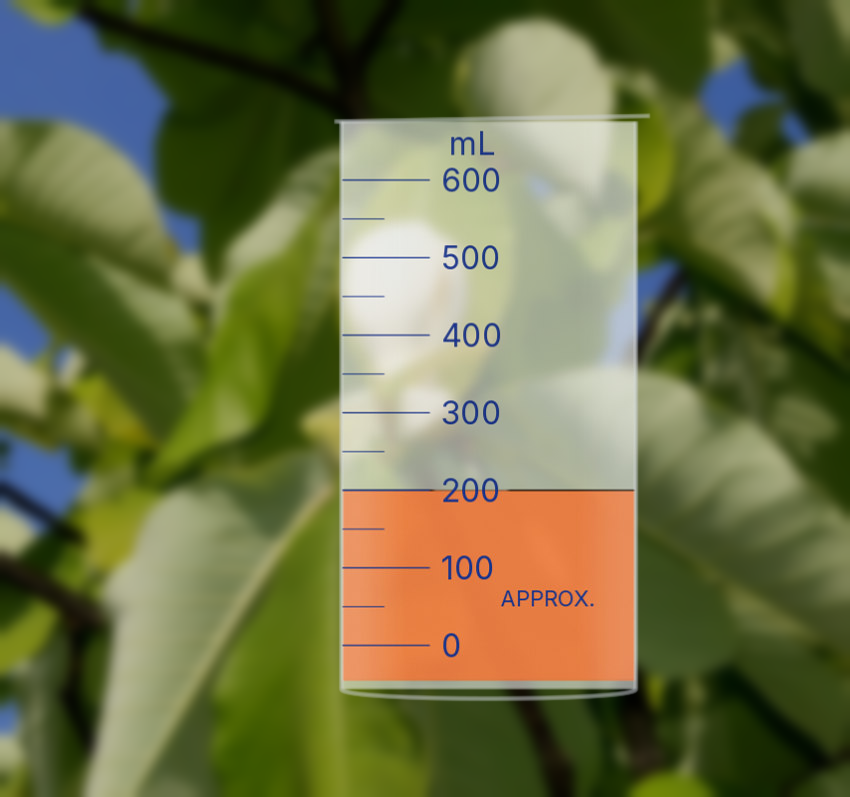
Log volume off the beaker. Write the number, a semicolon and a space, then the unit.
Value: 200; mL
